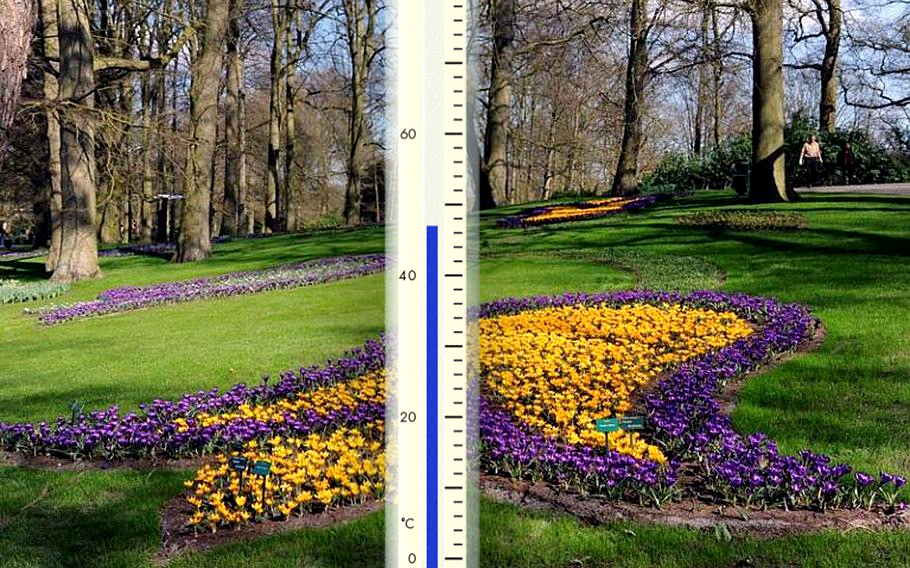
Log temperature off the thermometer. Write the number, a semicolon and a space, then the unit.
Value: 47; °C
